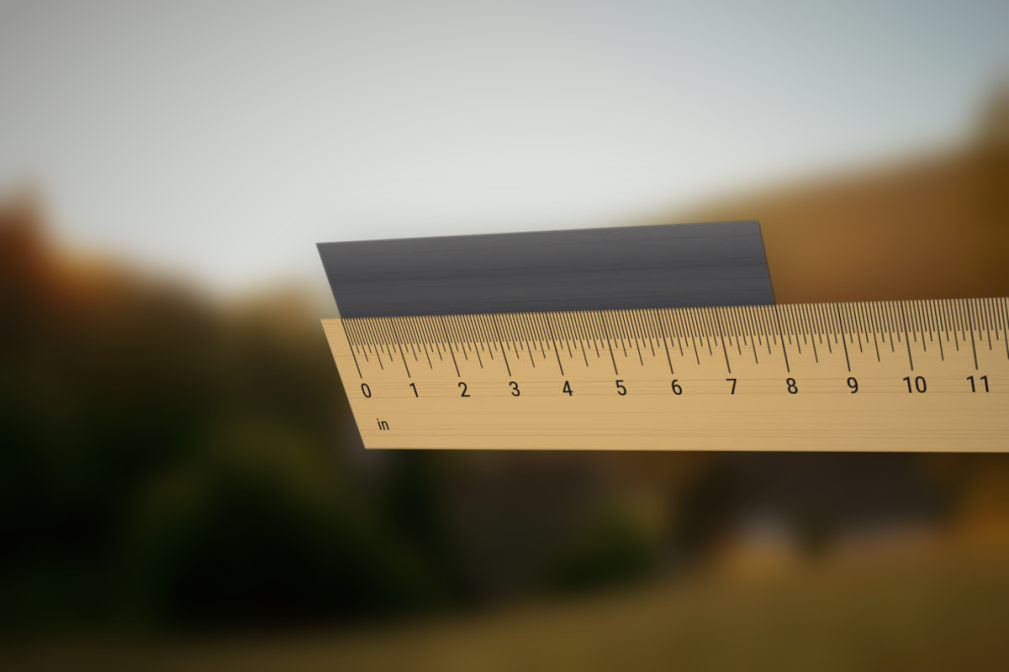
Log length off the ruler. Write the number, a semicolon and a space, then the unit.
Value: 8; in
